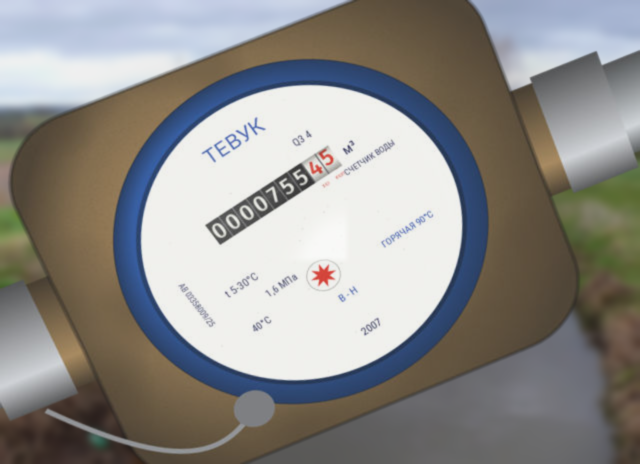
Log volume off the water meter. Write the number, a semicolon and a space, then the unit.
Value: 755.45; m³
